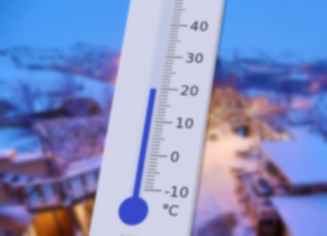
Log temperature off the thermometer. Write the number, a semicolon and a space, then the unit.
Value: 20; °C
